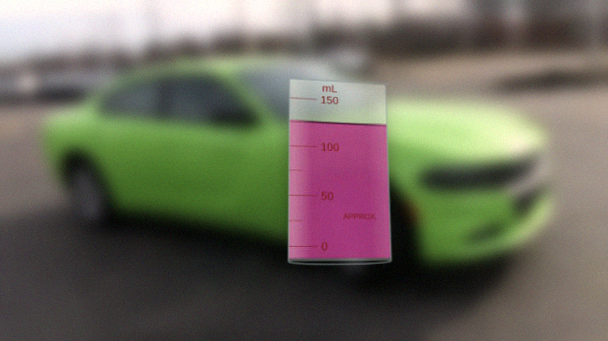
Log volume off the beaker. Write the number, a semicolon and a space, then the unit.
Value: 125; mL
